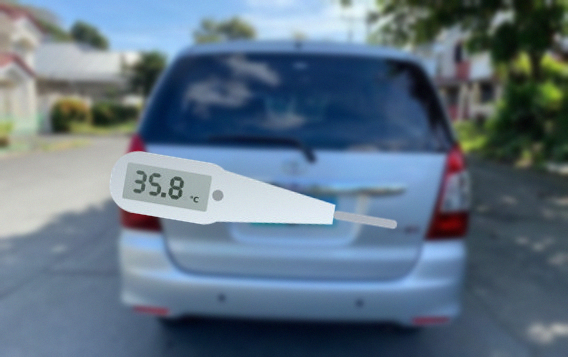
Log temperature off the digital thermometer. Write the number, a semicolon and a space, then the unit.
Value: 35.8; °C
